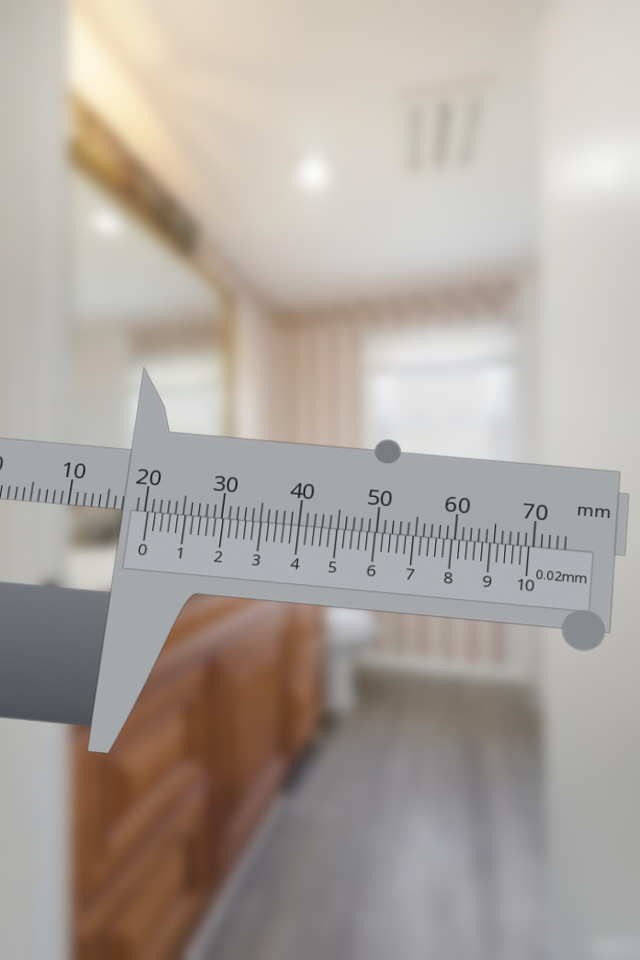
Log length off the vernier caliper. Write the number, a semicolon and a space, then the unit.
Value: 20.4; mm
